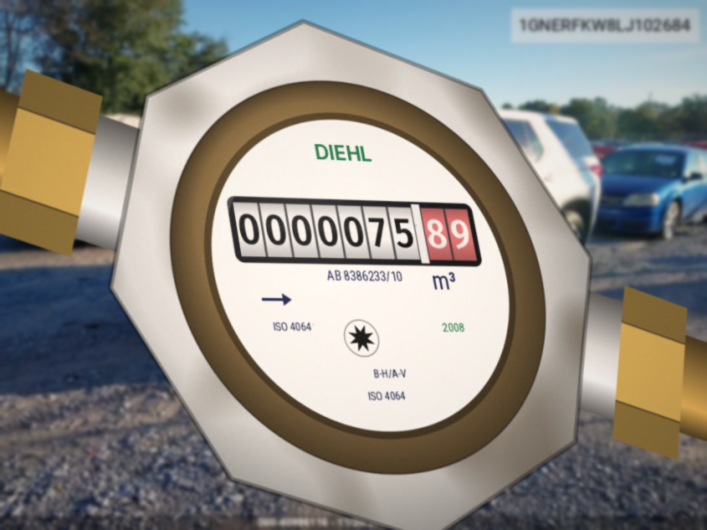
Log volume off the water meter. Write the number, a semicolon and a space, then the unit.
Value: 75.89; m³
